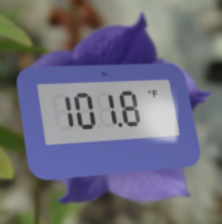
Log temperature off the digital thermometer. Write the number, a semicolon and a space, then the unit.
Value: 101.8; °F
